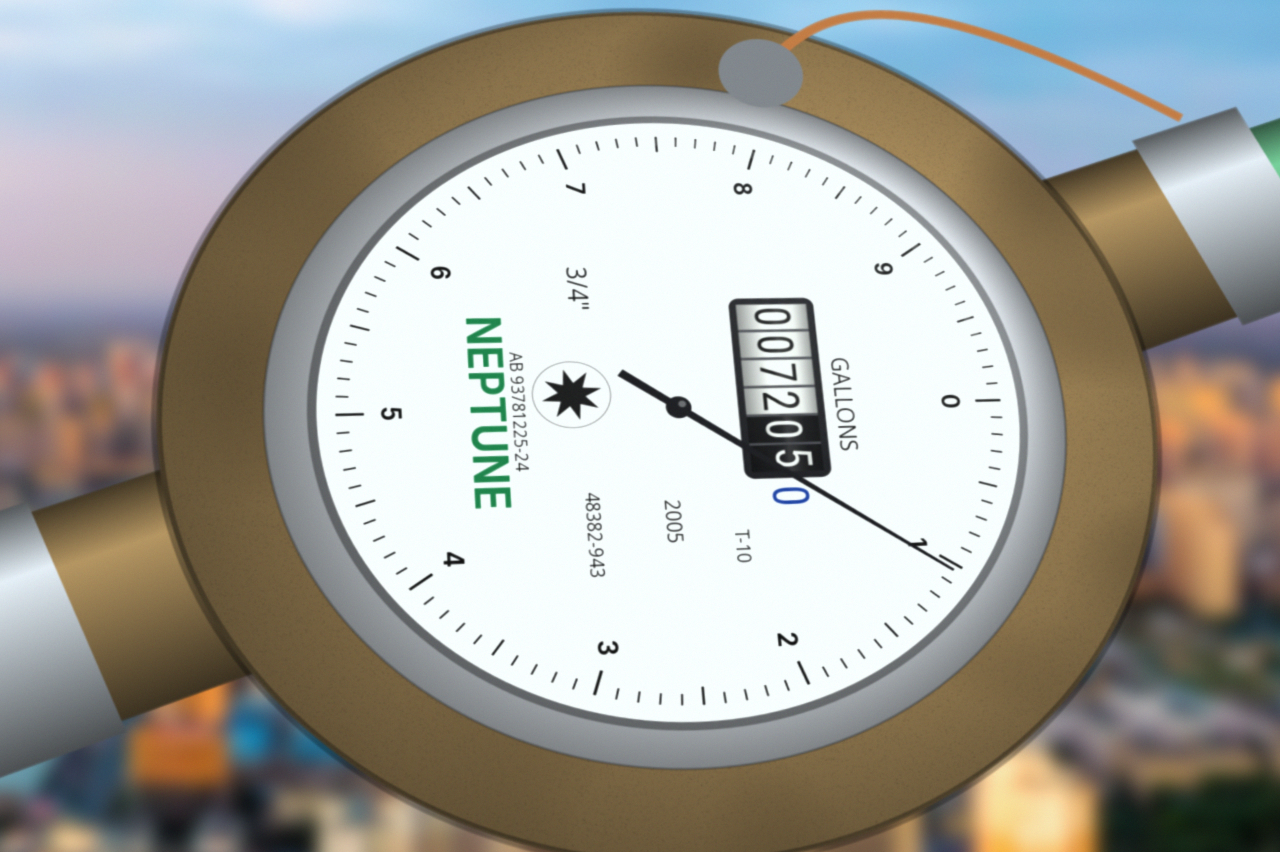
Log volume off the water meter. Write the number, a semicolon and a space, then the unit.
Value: 72051.0; gal
